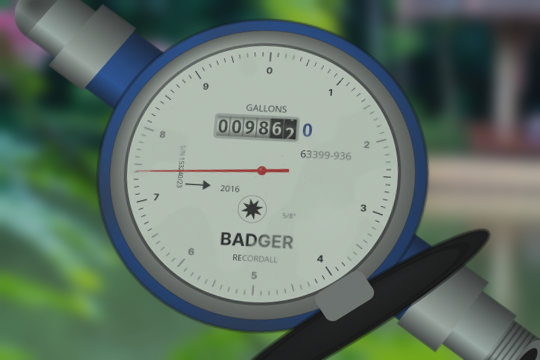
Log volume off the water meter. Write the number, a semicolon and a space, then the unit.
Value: 98617.4; gal
